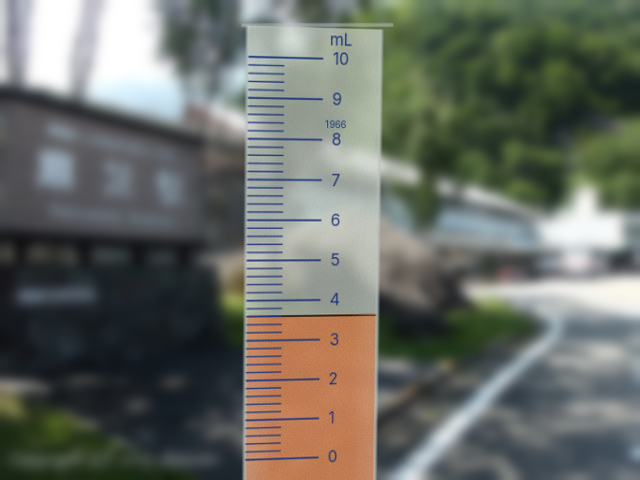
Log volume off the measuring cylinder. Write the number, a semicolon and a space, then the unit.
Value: 3.6; mL
